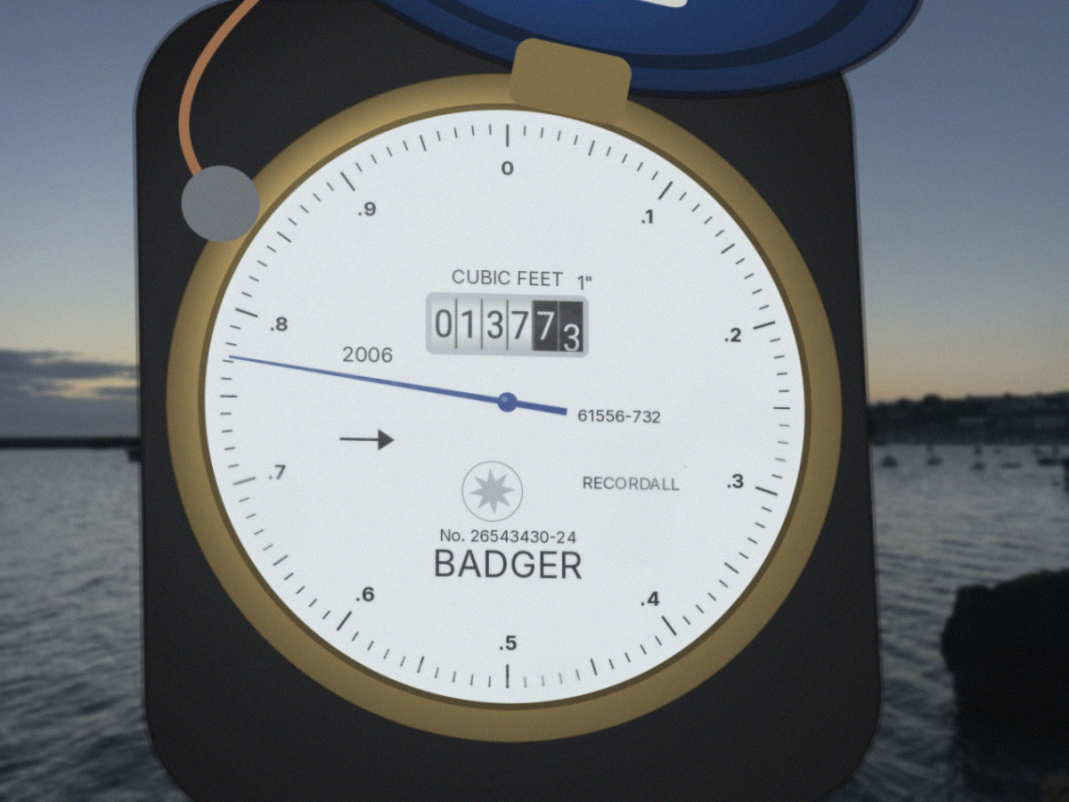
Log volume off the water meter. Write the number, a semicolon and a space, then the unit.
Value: 13772.77; ft³
